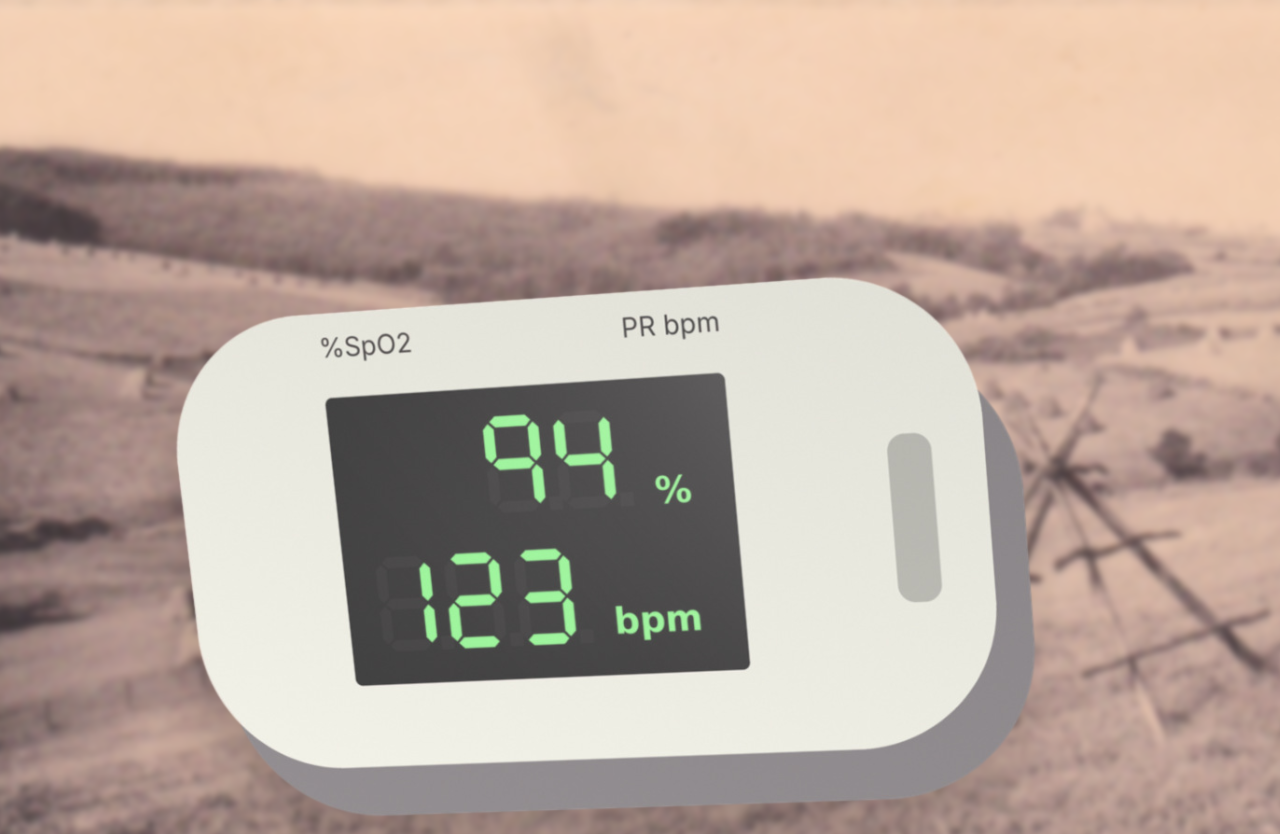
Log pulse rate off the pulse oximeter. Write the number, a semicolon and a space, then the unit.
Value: 123; bpm
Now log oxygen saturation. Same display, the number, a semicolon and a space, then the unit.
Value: 94; %
